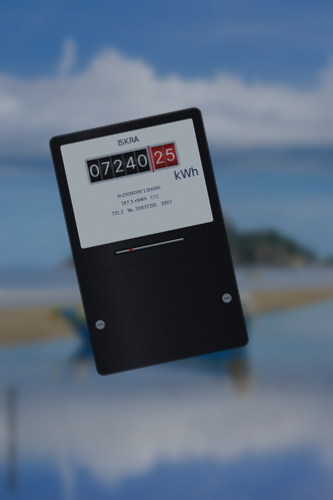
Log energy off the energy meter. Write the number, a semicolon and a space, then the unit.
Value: 7240.25; kWh
